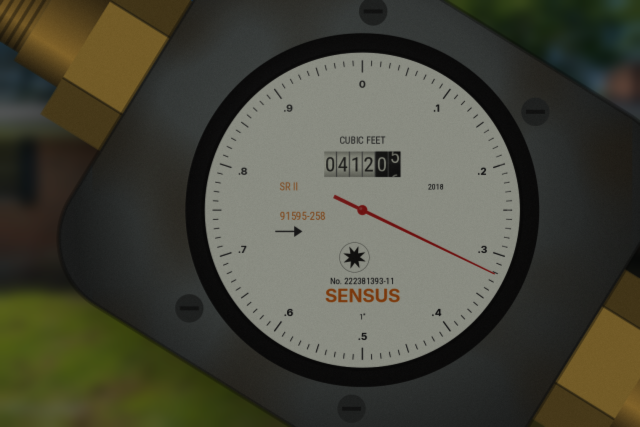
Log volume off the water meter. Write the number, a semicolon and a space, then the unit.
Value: 41205.32; ft³
